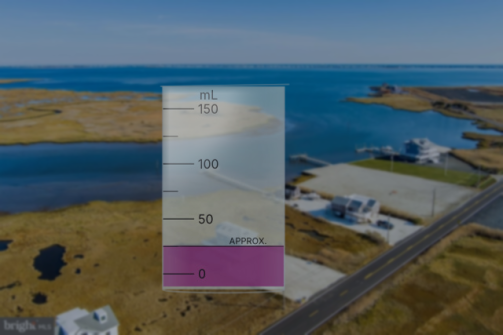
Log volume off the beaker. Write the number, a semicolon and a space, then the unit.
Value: 25; mL
